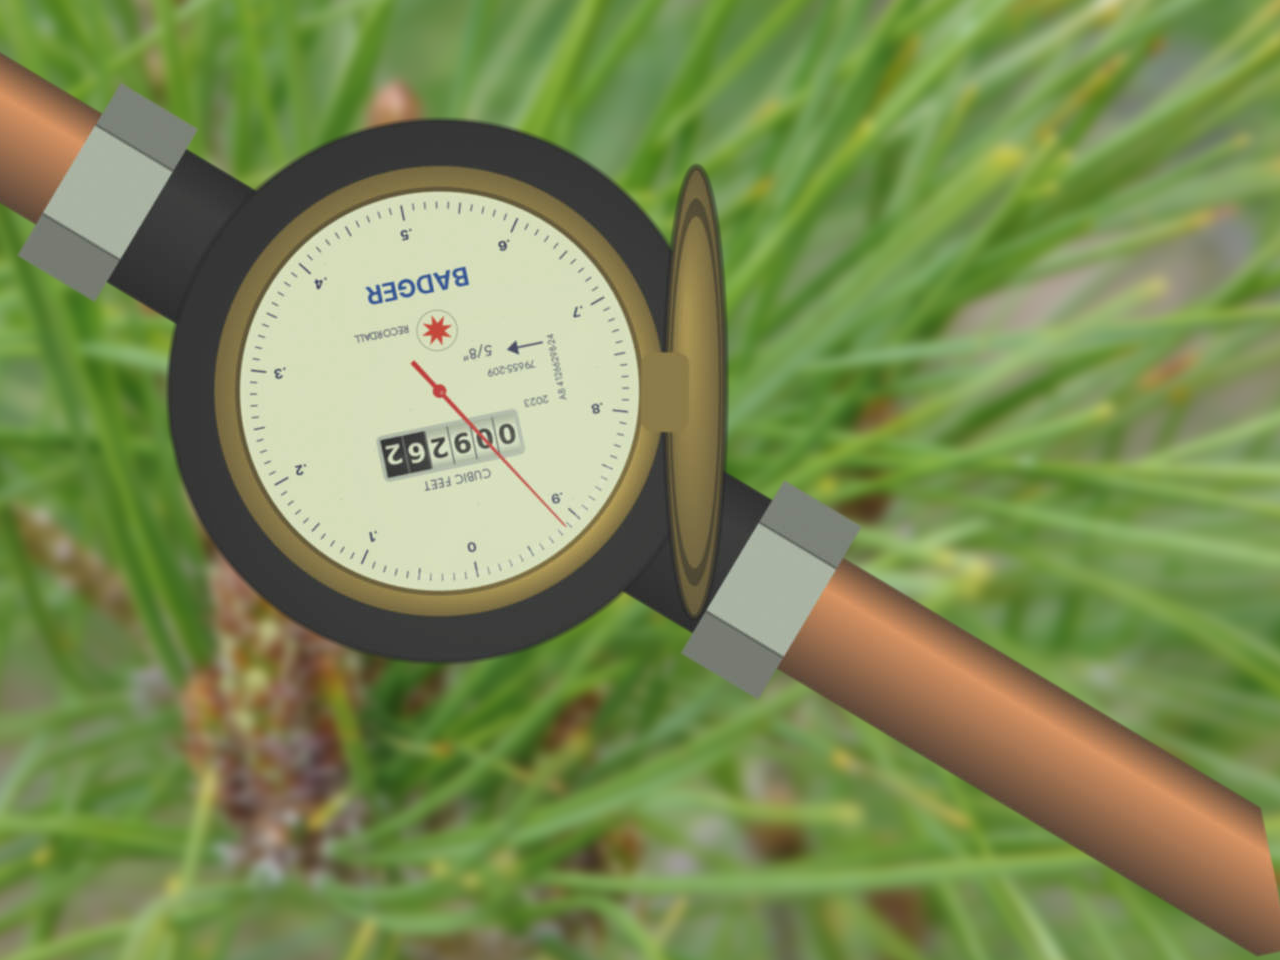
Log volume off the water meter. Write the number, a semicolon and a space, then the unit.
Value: 9261.91; ft³
